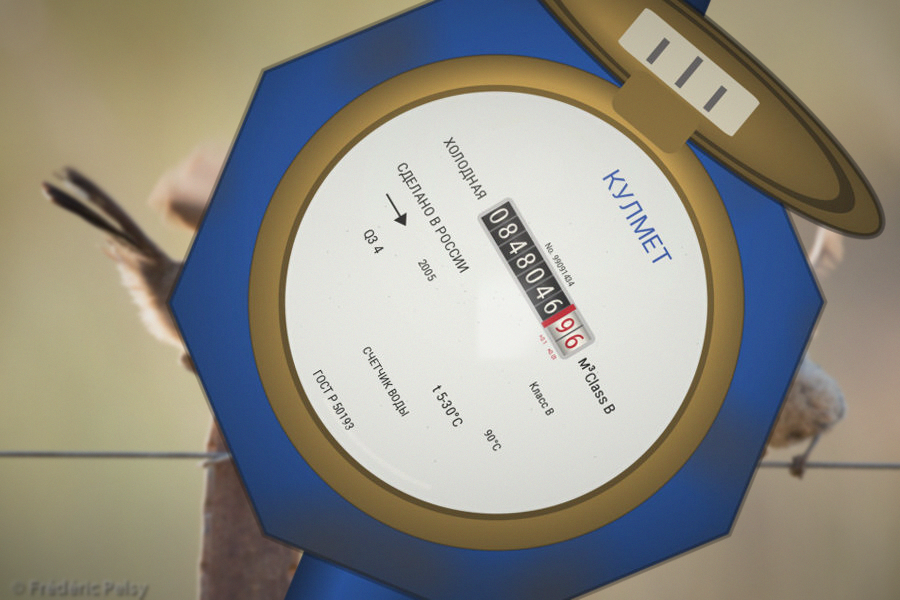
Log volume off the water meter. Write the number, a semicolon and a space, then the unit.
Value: 848046.96; m³
